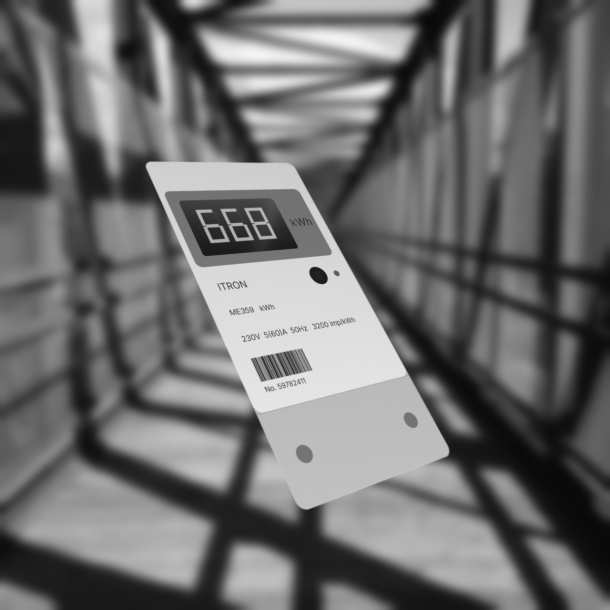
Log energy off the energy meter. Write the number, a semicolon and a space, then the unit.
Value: 668; kWh
